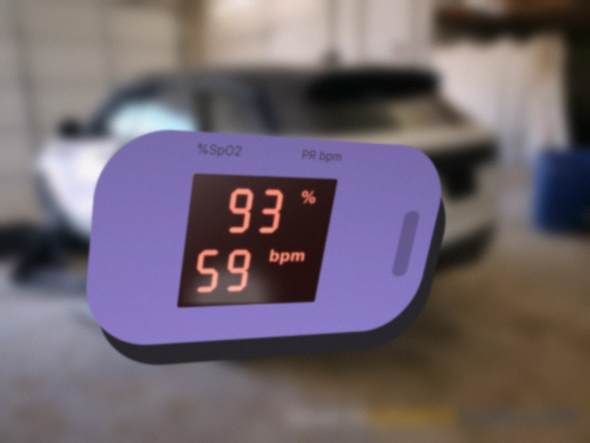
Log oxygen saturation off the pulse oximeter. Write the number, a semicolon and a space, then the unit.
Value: 93; %
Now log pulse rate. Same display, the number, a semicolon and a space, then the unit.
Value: 59; bpm
